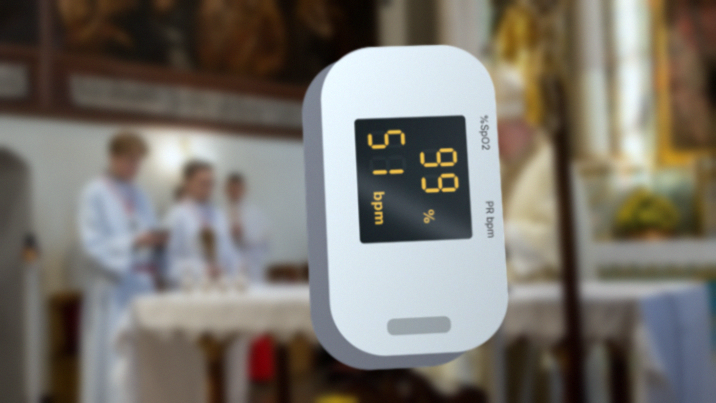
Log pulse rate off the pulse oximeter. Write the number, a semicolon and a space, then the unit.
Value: 51; bpm
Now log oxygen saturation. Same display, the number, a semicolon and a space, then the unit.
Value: 99; %
